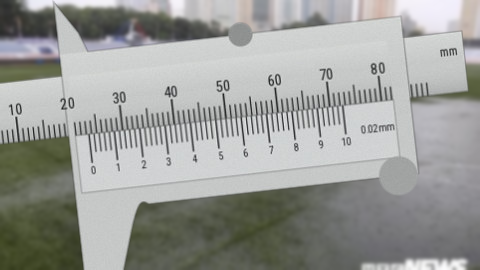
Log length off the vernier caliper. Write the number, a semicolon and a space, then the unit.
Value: 23.5; mm
